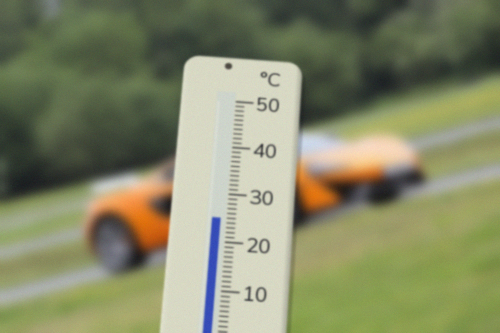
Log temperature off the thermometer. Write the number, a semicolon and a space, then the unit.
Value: 25; °C
